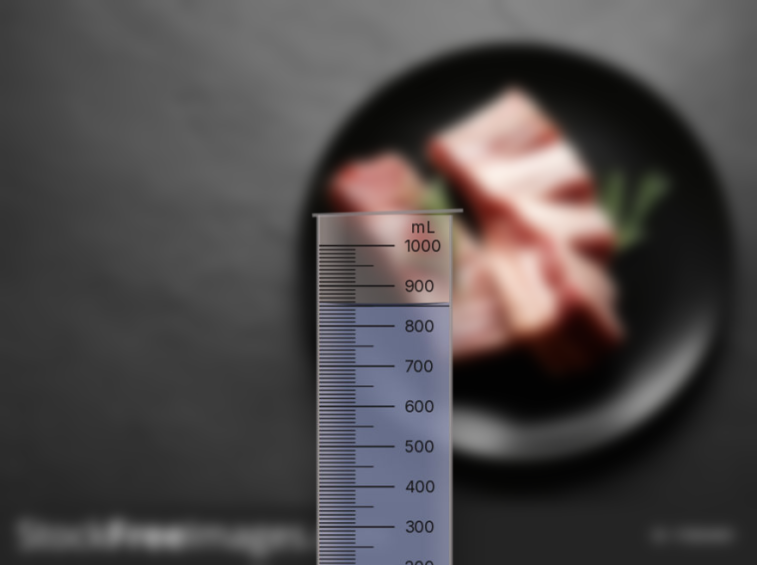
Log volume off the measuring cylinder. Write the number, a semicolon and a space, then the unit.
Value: 850; mL
